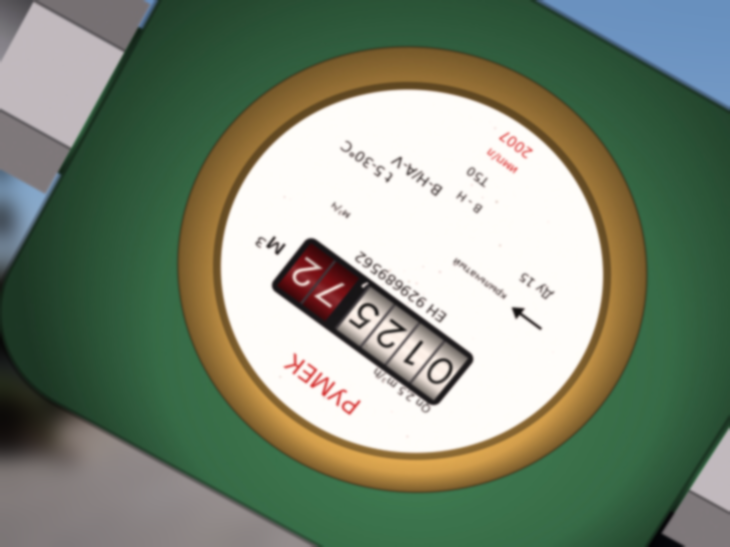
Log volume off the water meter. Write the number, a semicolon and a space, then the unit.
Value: 125.72; m³
